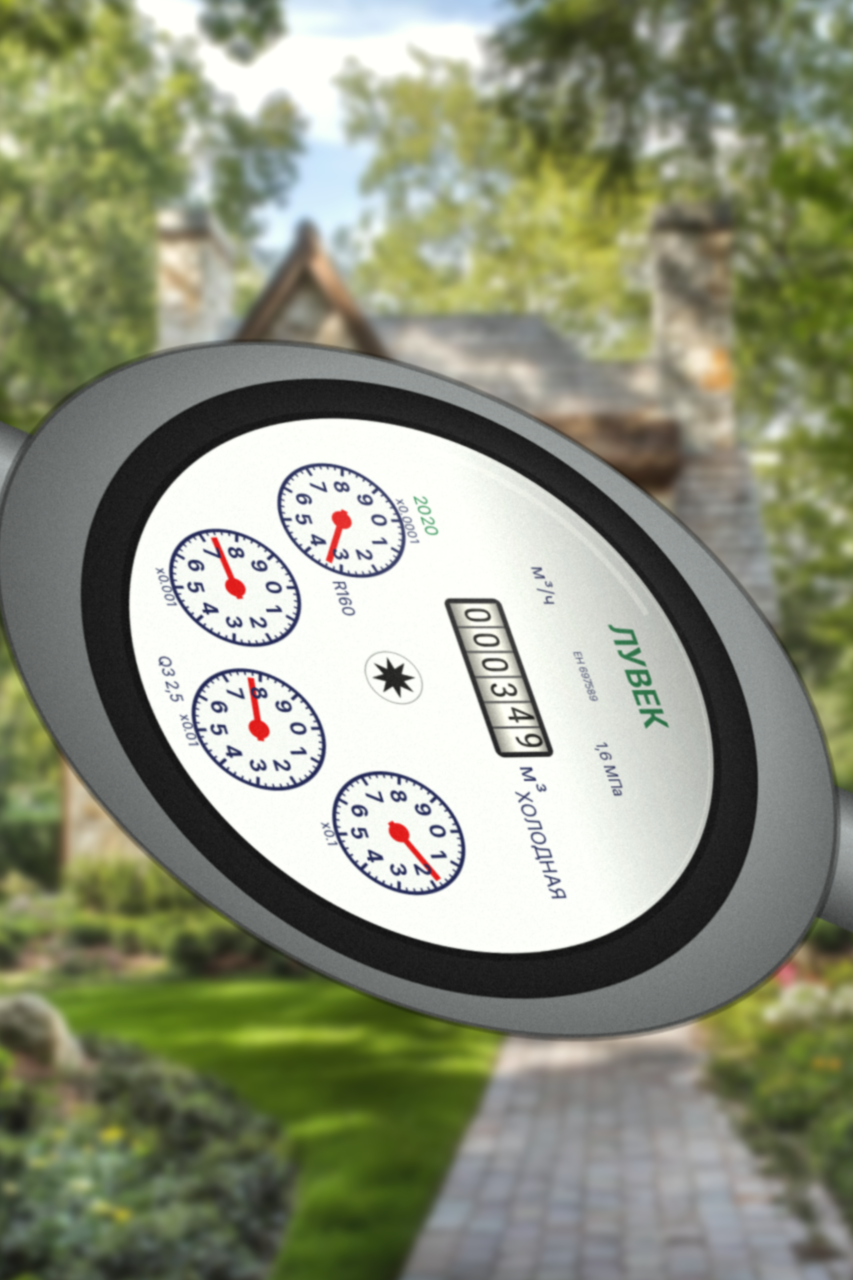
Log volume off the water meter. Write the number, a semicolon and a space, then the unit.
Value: 349.1773; m³
